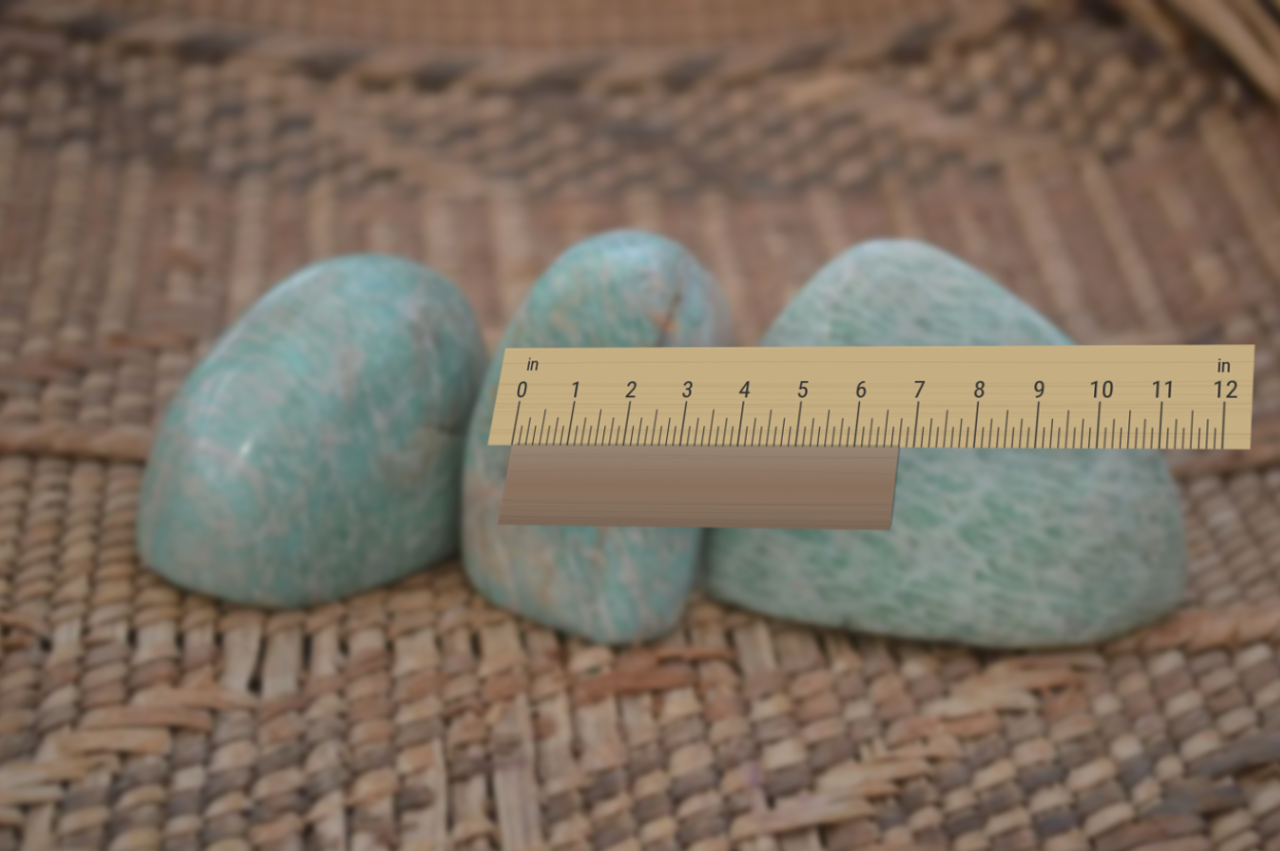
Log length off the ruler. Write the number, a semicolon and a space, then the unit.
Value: 6.75; in
